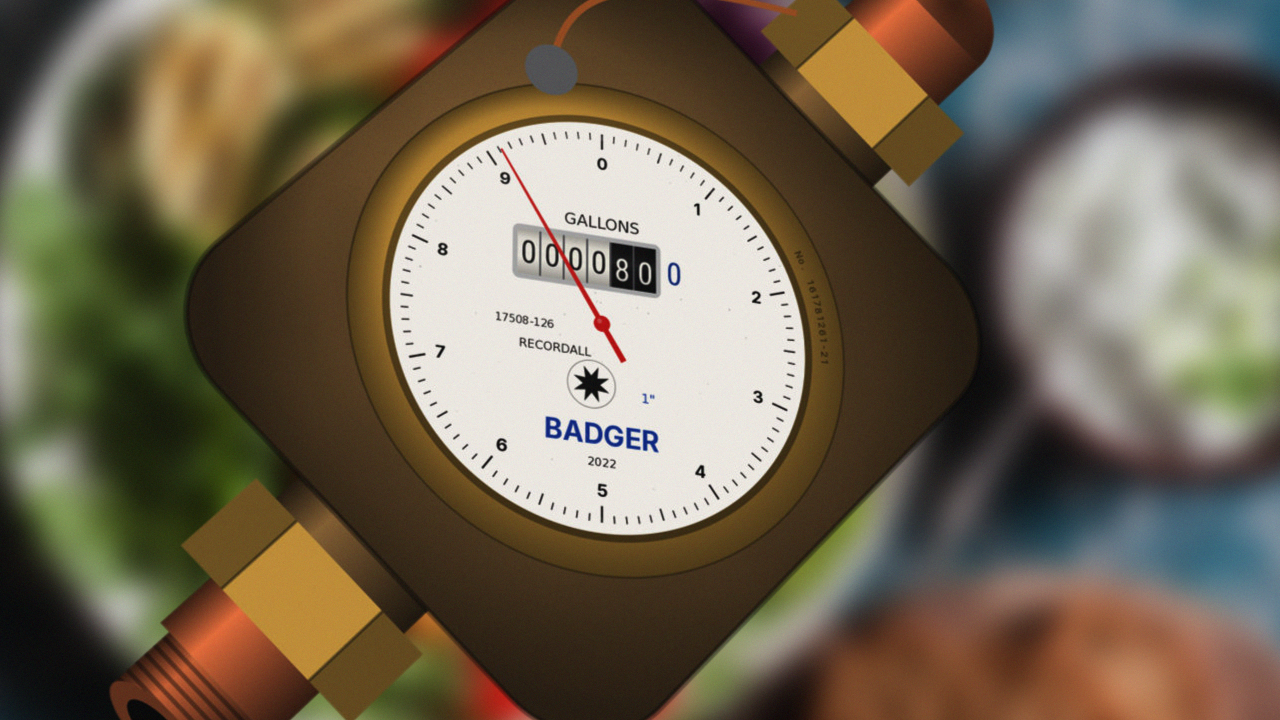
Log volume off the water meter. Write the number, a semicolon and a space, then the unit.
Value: 799.1; gal
